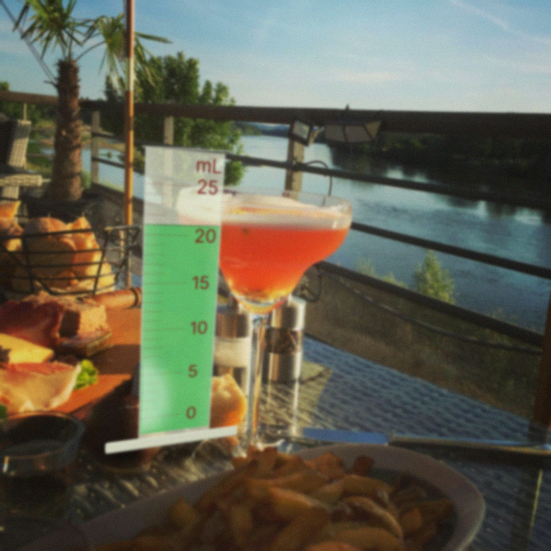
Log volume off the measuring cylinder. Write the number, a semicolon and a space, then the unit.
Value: 21; mL
